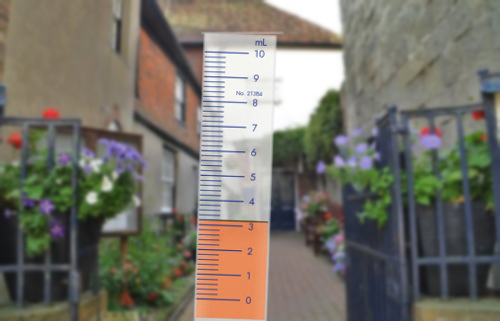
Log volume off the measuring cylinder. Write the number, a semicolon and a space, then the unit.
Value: 3.2; mL
